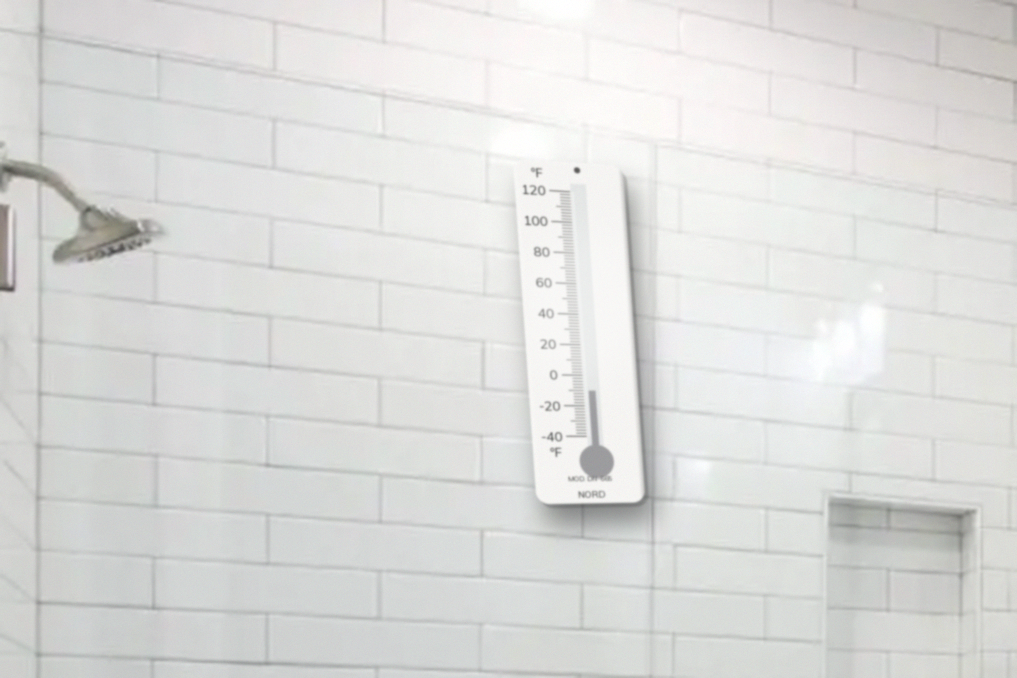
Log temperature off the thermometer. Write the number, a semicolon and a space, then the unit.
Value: -10; °F
